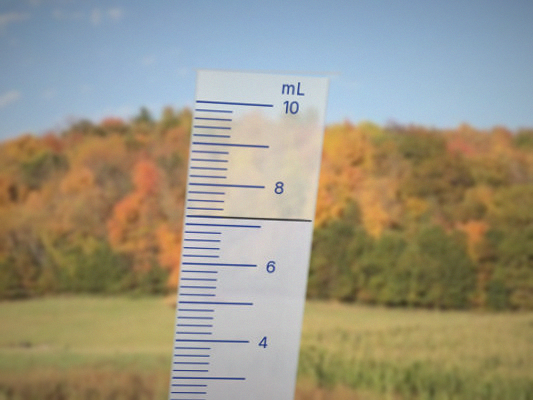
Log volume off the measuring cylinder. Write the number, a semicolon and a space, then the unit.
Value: 7.2; mL
